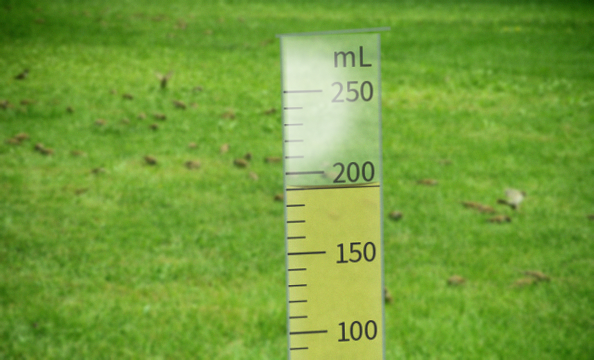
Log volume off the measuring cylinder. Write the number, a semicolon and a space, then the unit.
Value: 190; mL
